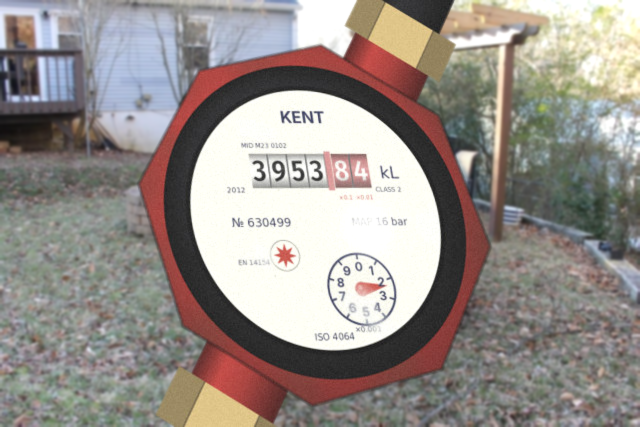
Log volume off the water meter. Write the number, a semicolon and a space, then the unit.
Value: 3953.842; kL
